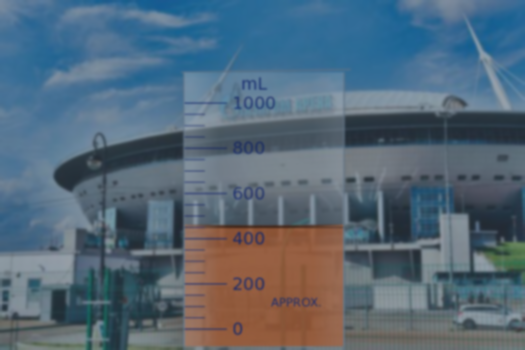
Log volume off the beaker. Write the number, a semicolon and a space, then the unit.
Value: 450; mL
